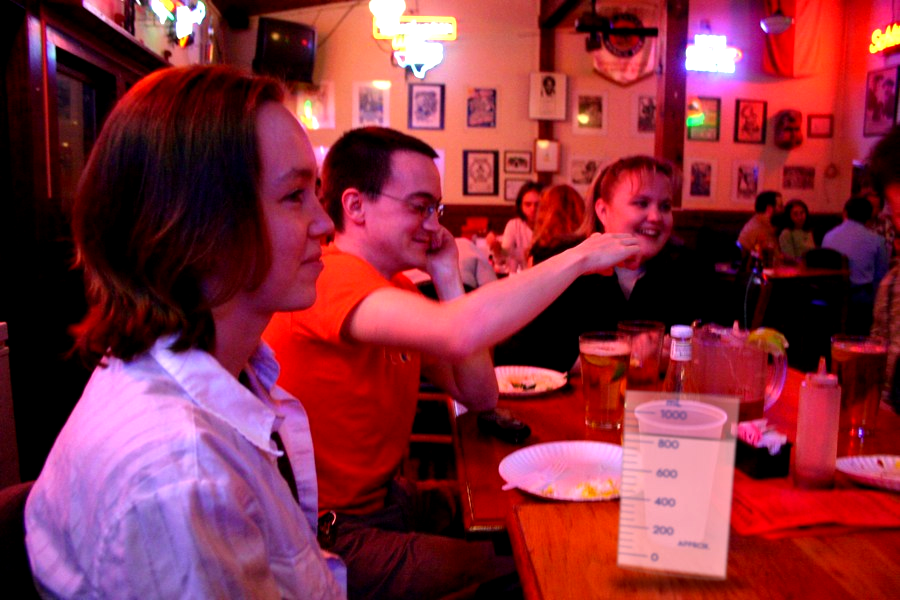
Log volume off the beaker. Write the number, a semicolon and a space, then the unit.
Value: 850; mL
